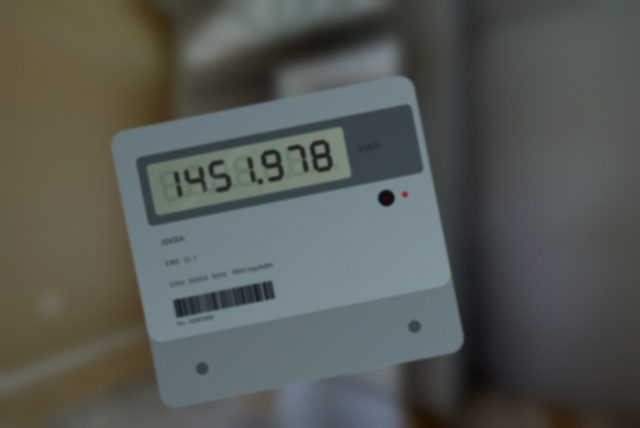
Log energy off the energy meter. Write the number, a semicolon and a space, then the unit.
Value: 1451.978; kWh
